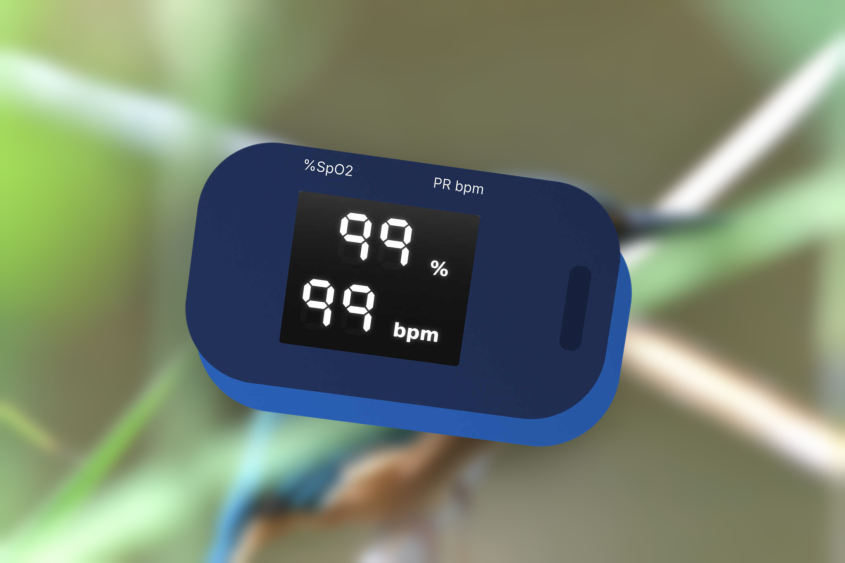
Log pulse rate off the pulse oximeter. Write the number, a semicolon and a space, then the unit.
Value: 99; bpm
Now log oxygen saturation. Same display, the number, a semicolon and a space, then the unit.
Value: 99; %
